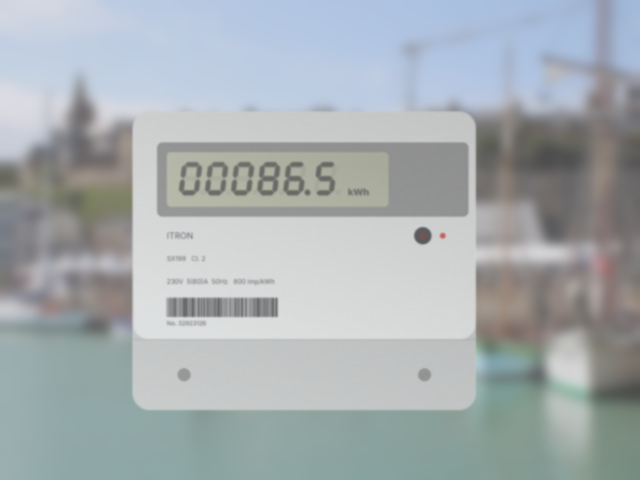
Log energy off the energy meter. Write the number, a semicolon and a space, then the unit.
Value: 86.5; kWh
